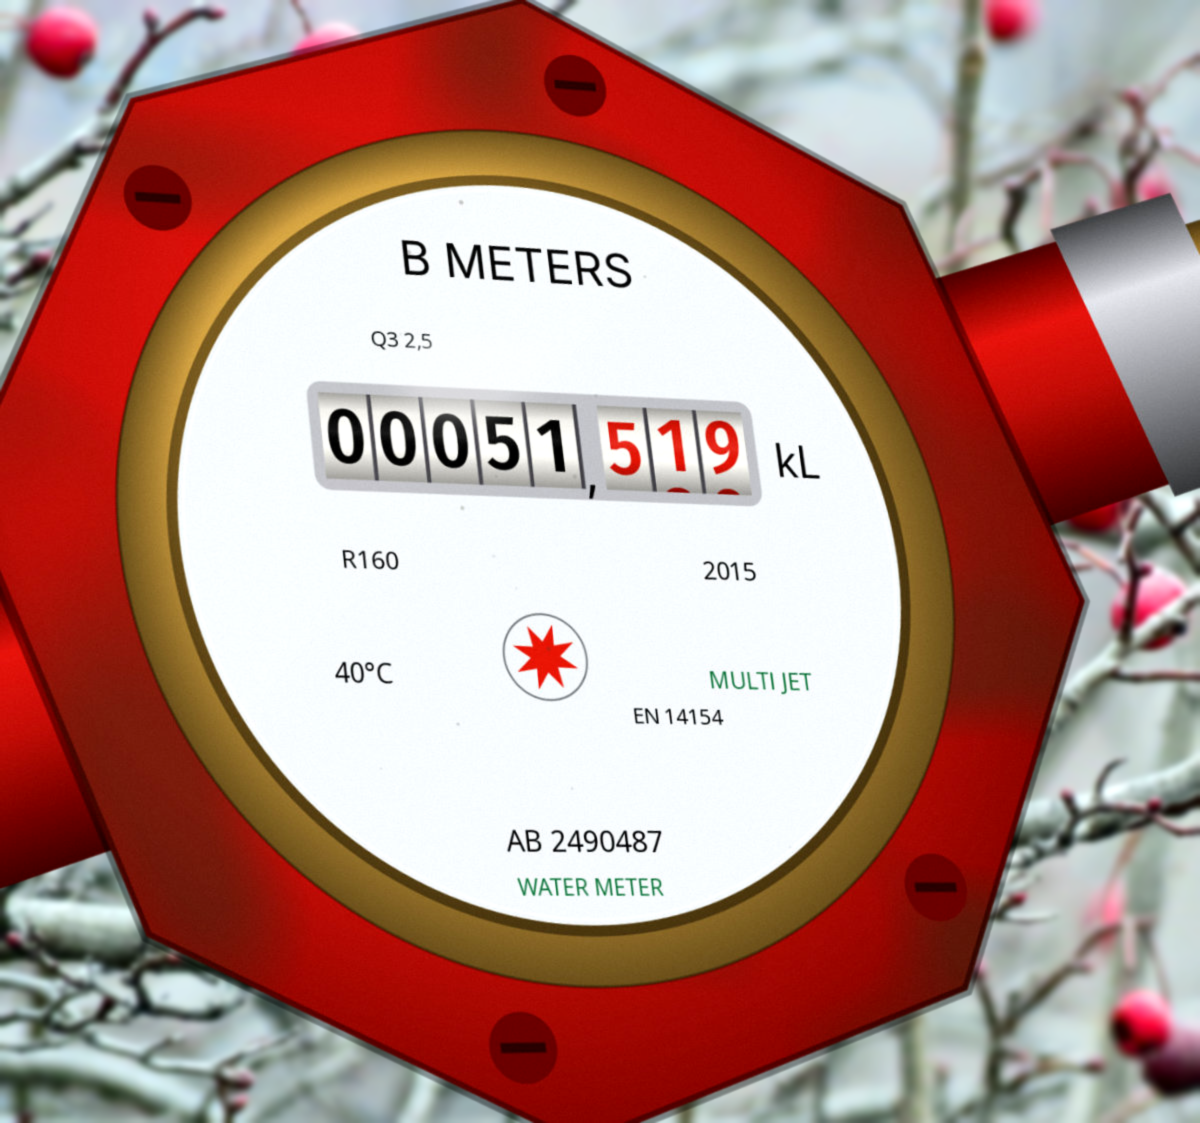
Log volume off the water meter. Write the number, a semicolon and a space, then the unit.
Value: 51.519; kL
